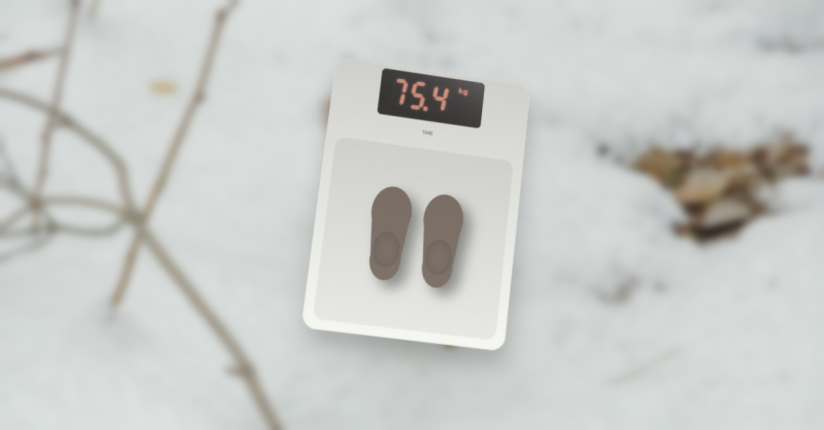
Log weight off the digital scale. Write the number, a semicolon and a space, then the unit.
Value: 75.4; kg
